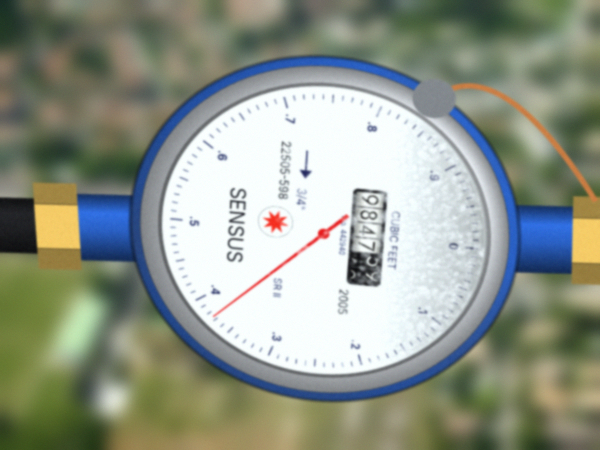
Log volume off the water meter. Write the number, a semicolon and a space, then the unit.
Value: 984759.37; ft³
